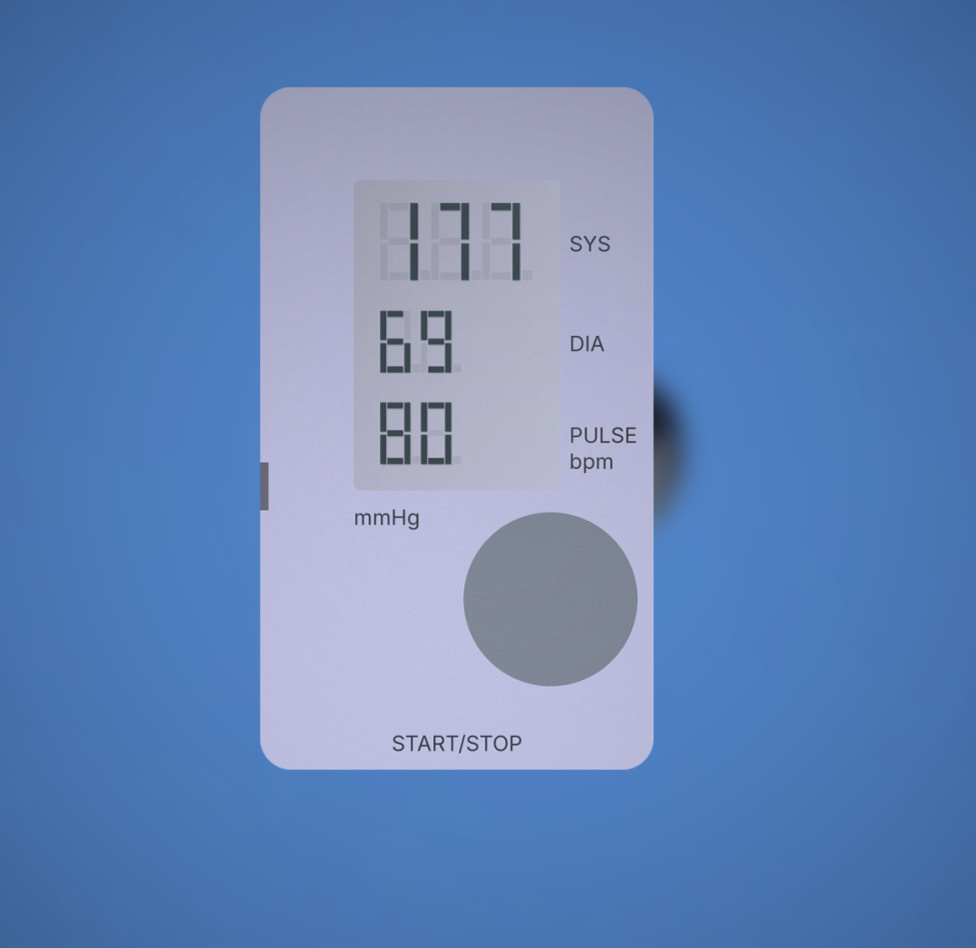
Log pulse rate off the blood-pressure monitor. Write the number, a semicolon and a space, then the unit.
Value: 80; bpm
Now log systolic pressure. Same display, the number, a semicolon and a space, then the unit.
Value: 177; mmHg
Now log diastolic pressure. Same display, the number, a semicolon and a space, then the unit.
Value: 69; mmHg
